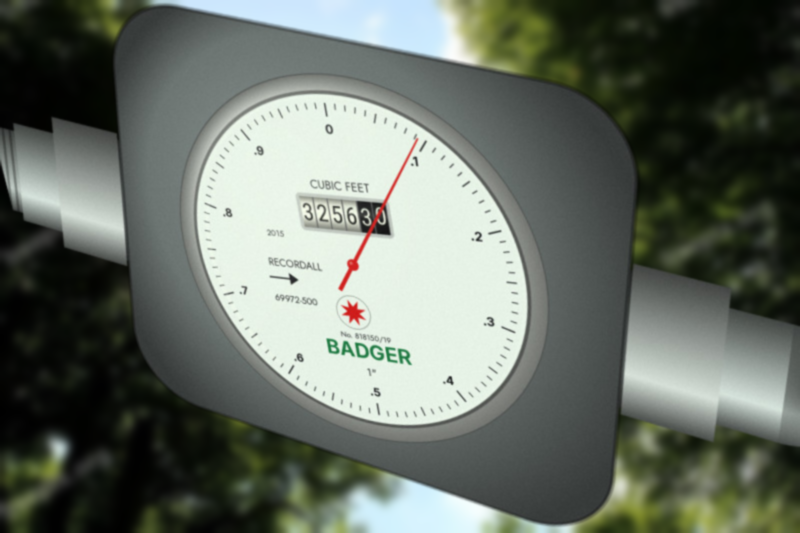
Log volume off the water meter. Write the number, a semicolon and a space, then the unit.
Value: 325630.09; ft³
